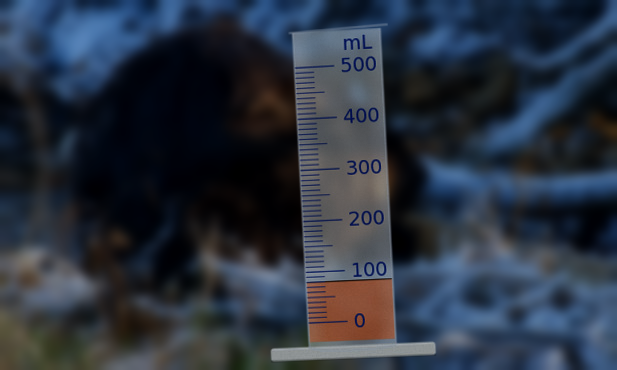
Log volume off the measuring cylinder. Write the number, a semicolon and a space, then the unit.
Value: 80; mL
